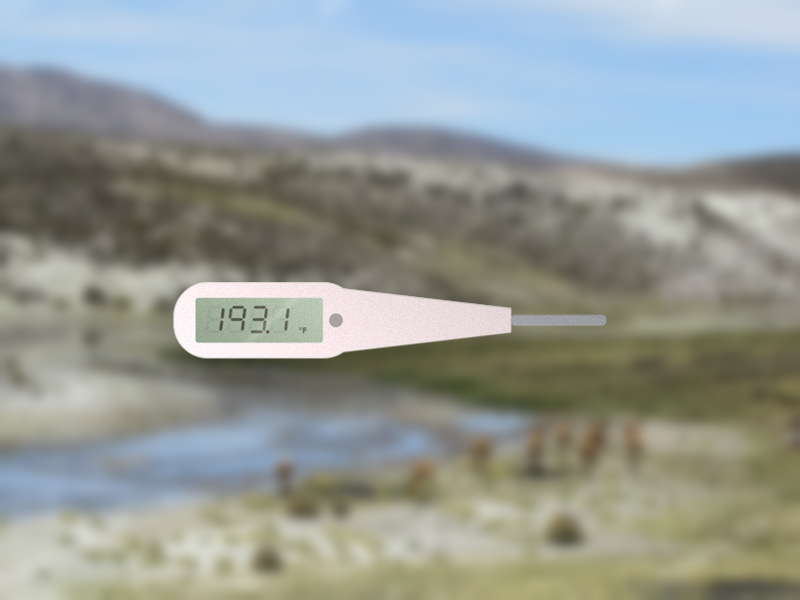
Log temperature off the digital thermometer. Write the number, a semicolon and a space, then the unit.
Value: 193.1; °F
